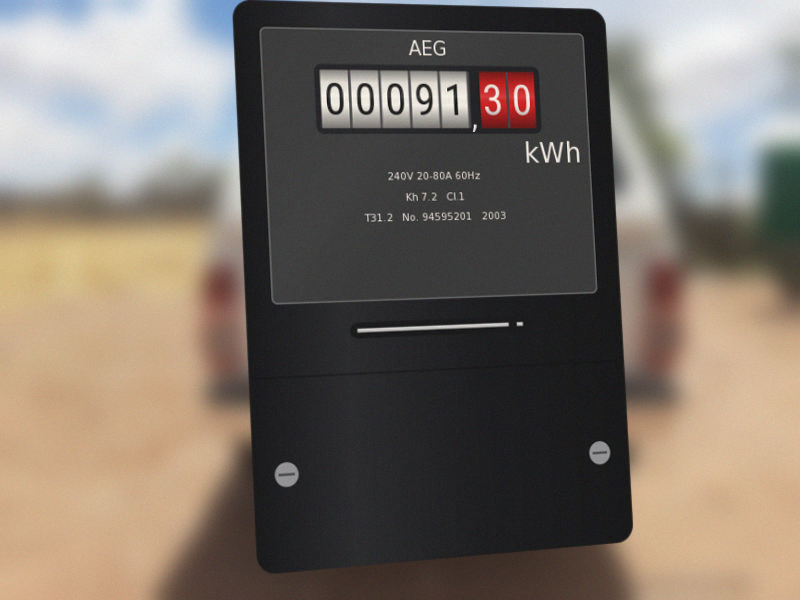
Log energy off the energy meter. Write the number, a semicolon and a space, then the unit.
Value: 91.30; kWh
